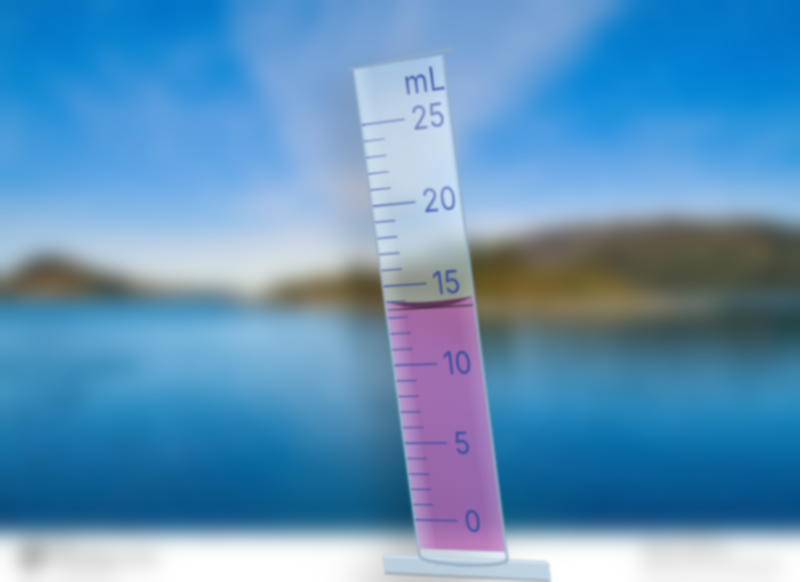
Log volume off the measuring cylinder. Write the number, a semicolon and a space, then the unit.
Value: 13.5; mL
